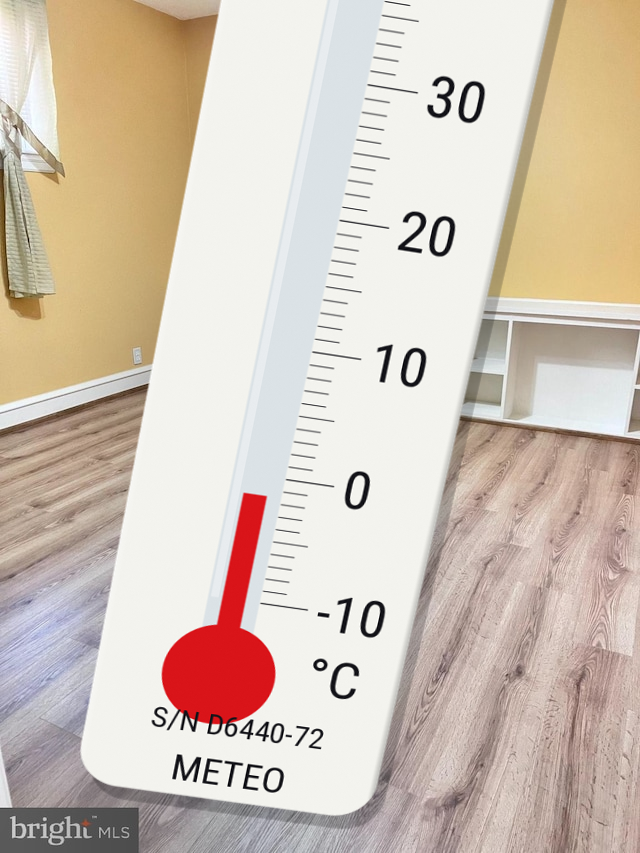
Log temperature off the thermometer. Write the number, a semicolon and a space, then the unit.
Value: -1.5; °C
